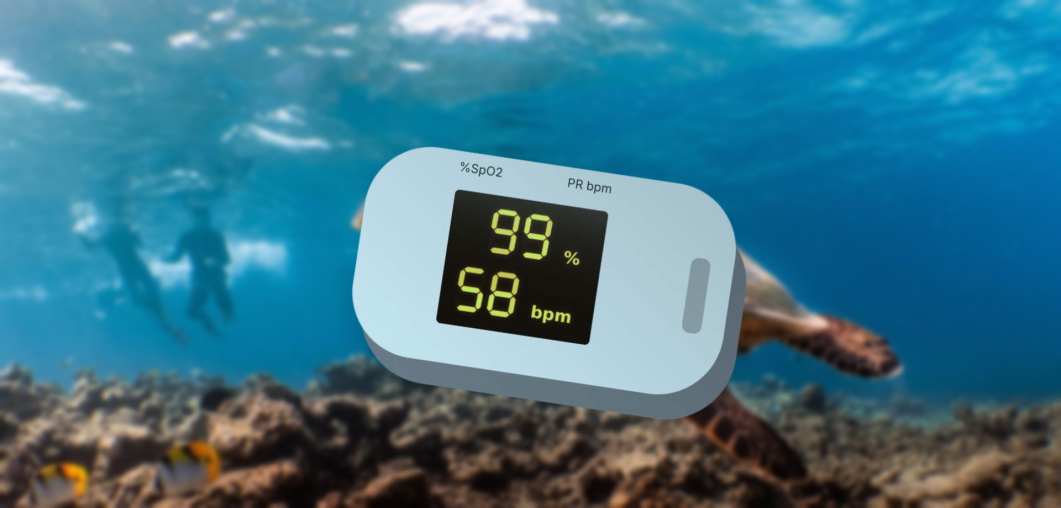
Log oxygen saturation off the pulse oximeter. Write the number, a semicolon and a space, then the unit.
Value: 99; %
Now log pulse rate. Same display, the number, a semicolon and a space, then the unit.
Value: 58; bpm
